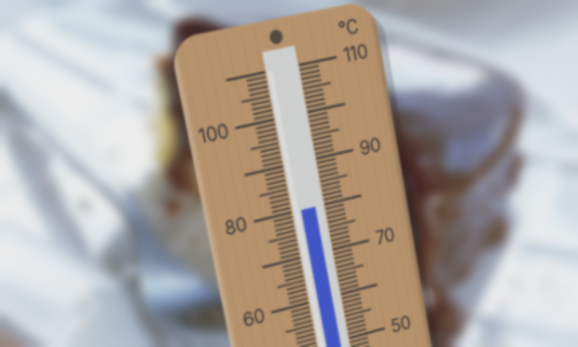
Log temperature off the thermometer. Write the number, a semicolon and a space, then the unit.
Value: 80; °C
